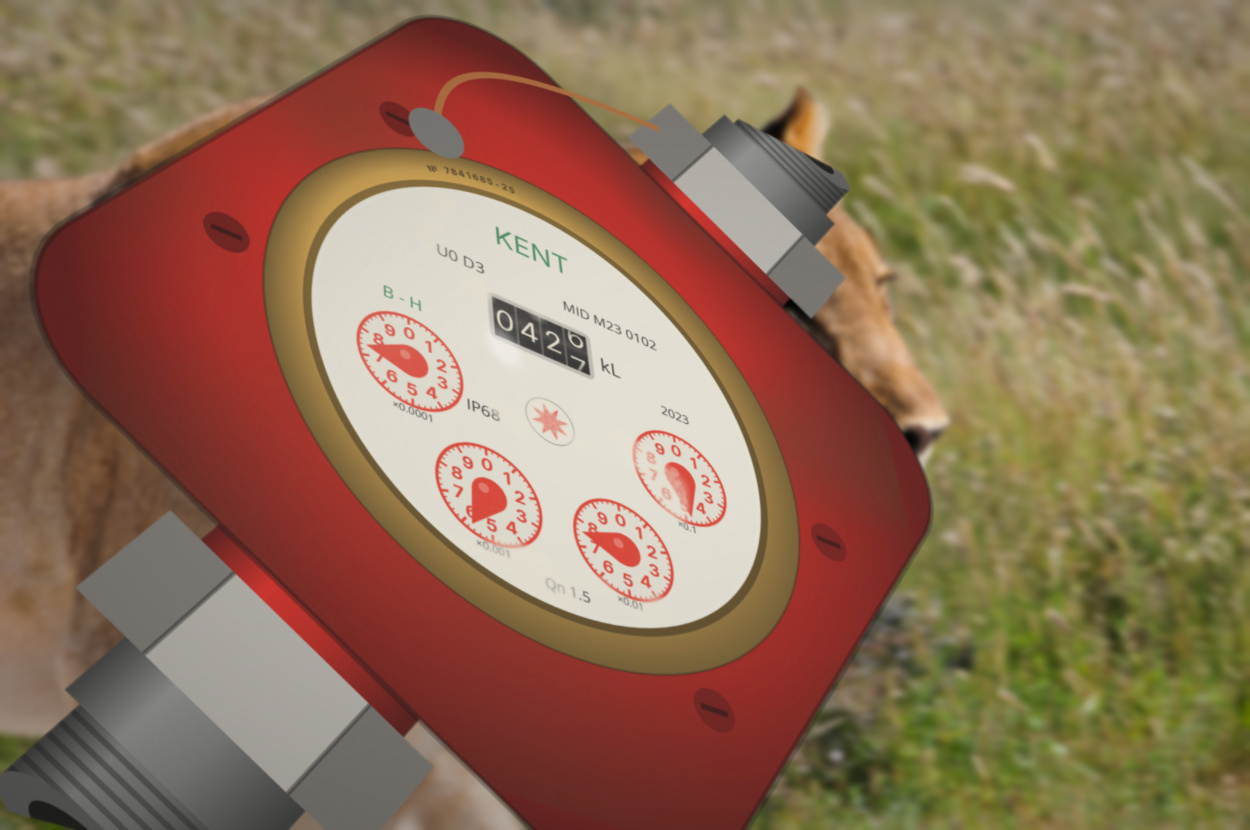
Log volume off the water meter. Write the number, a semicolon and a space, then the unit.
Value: 426.4757; kL
